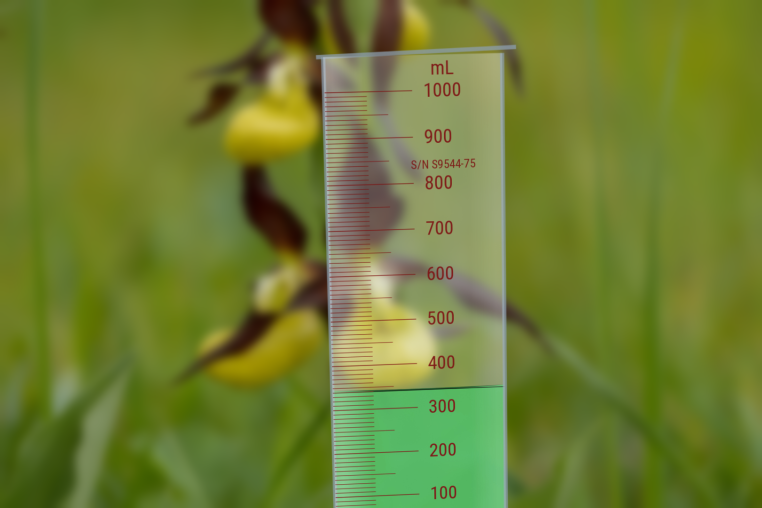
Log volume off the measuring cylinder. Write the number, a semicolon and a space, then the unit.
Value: 340; mL
